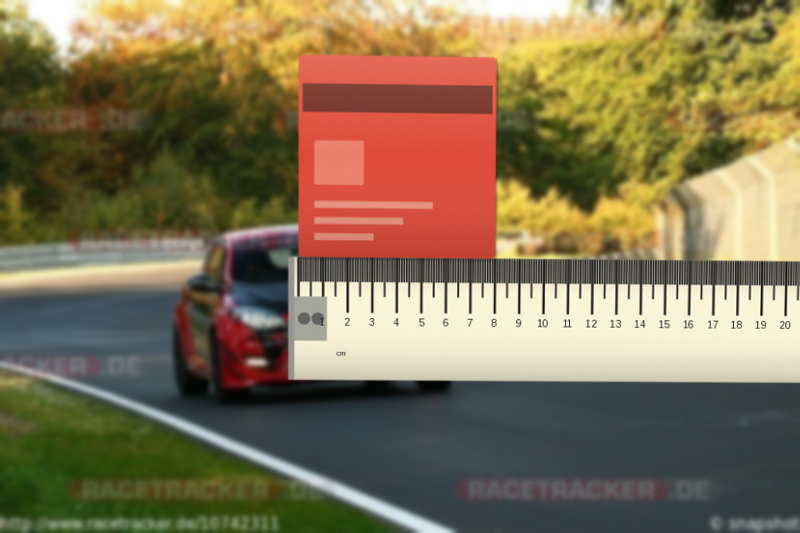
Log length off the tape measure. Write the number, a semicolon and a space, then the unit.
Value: 8; cm
